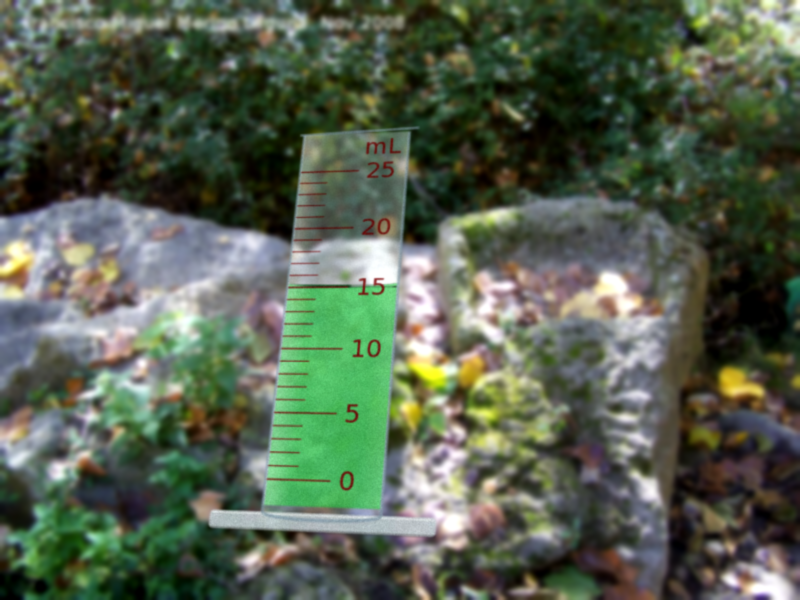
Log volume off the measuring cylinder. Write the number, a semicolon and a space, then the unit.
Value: 15; mL
